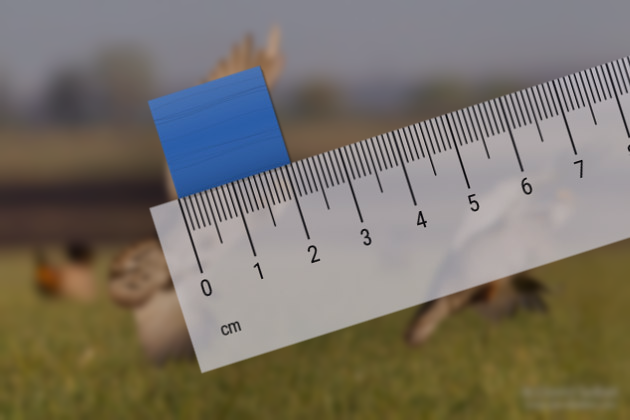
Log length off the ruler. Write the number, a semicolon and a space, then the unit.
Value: 2.1; cm
